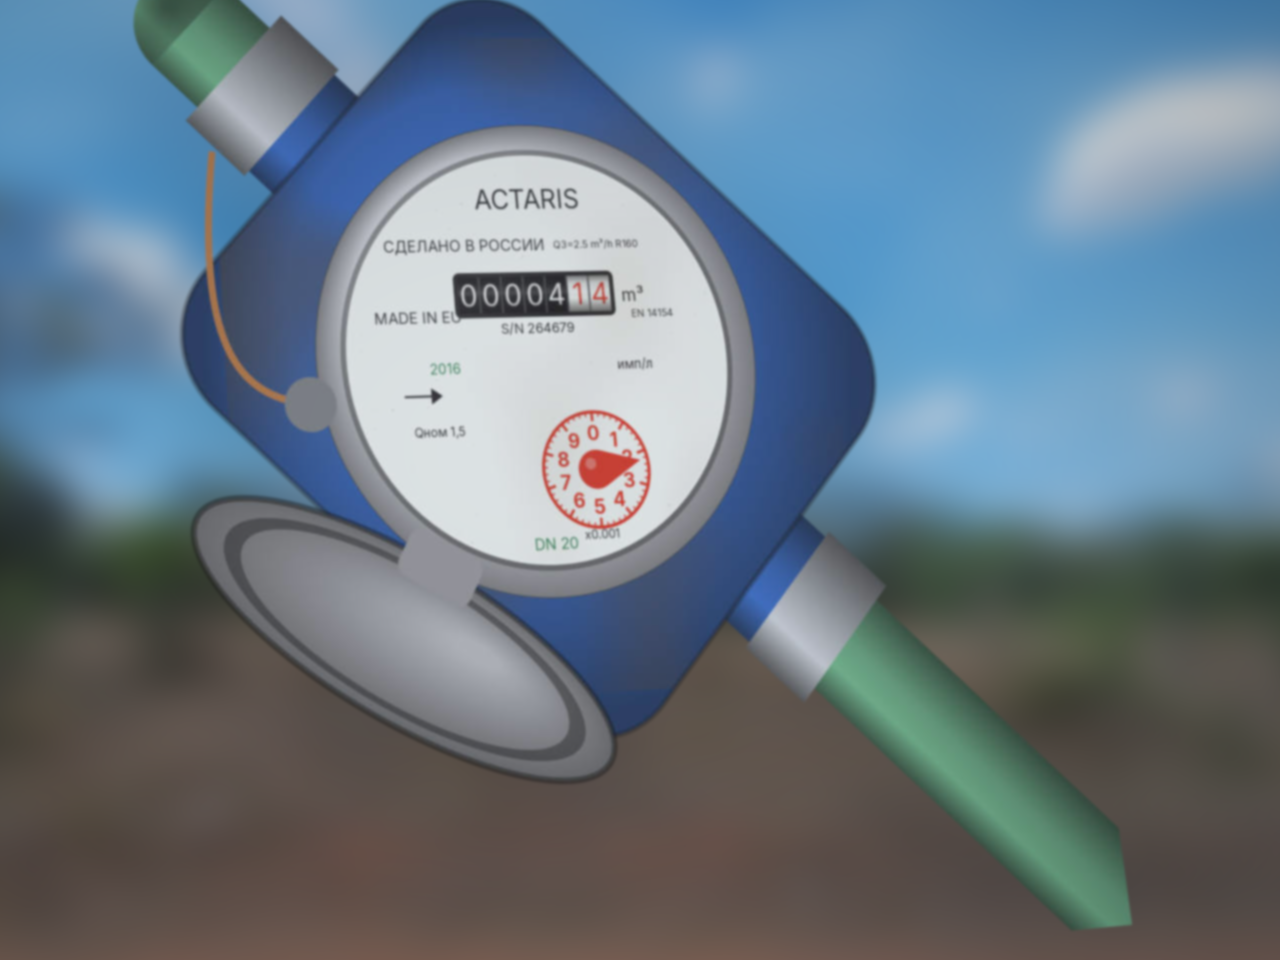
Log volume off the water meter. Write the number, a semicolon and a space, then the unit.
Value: 4.142; m³
